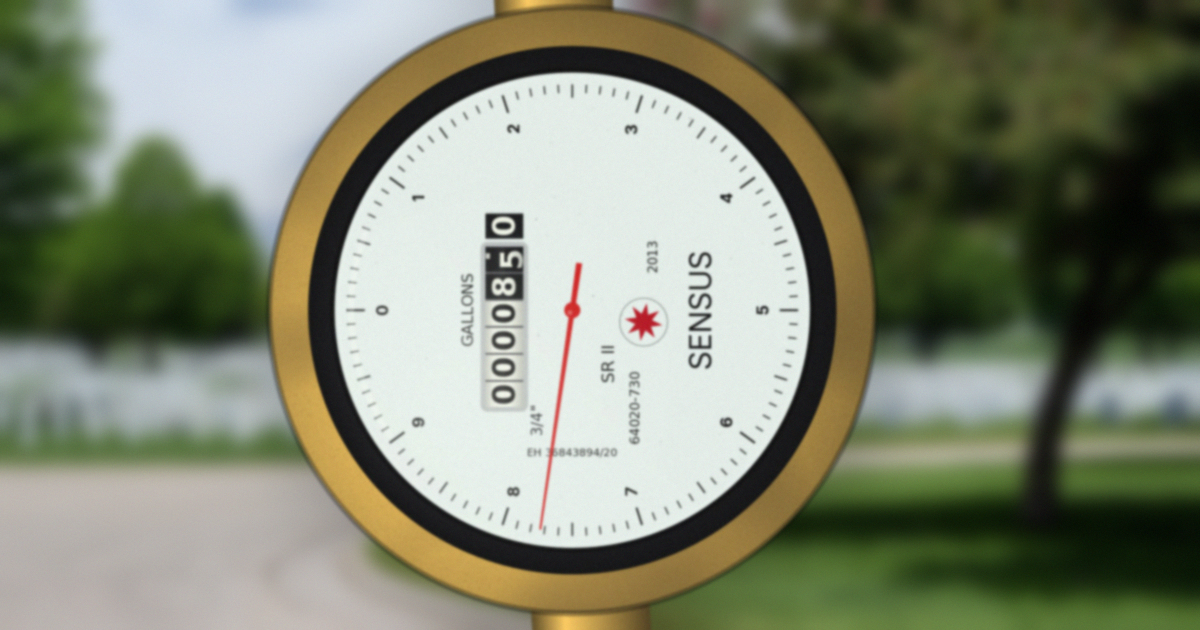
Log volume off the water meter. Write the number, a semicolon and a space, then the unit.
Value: 847.7; gal
